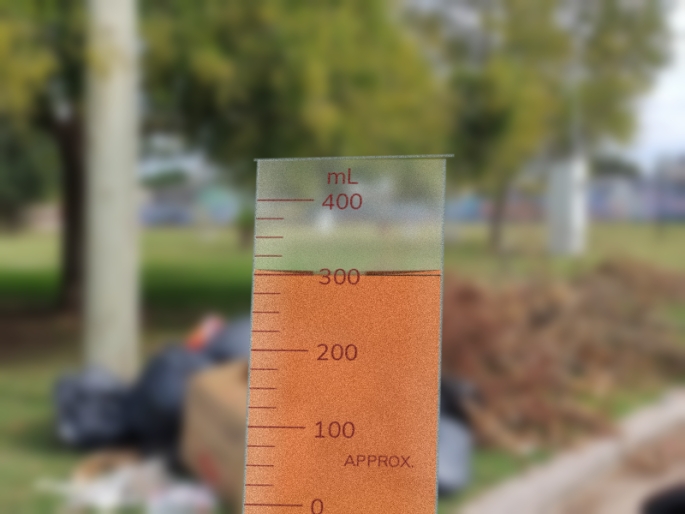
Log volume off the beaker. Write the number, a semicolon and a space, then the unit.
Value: 300; mL
